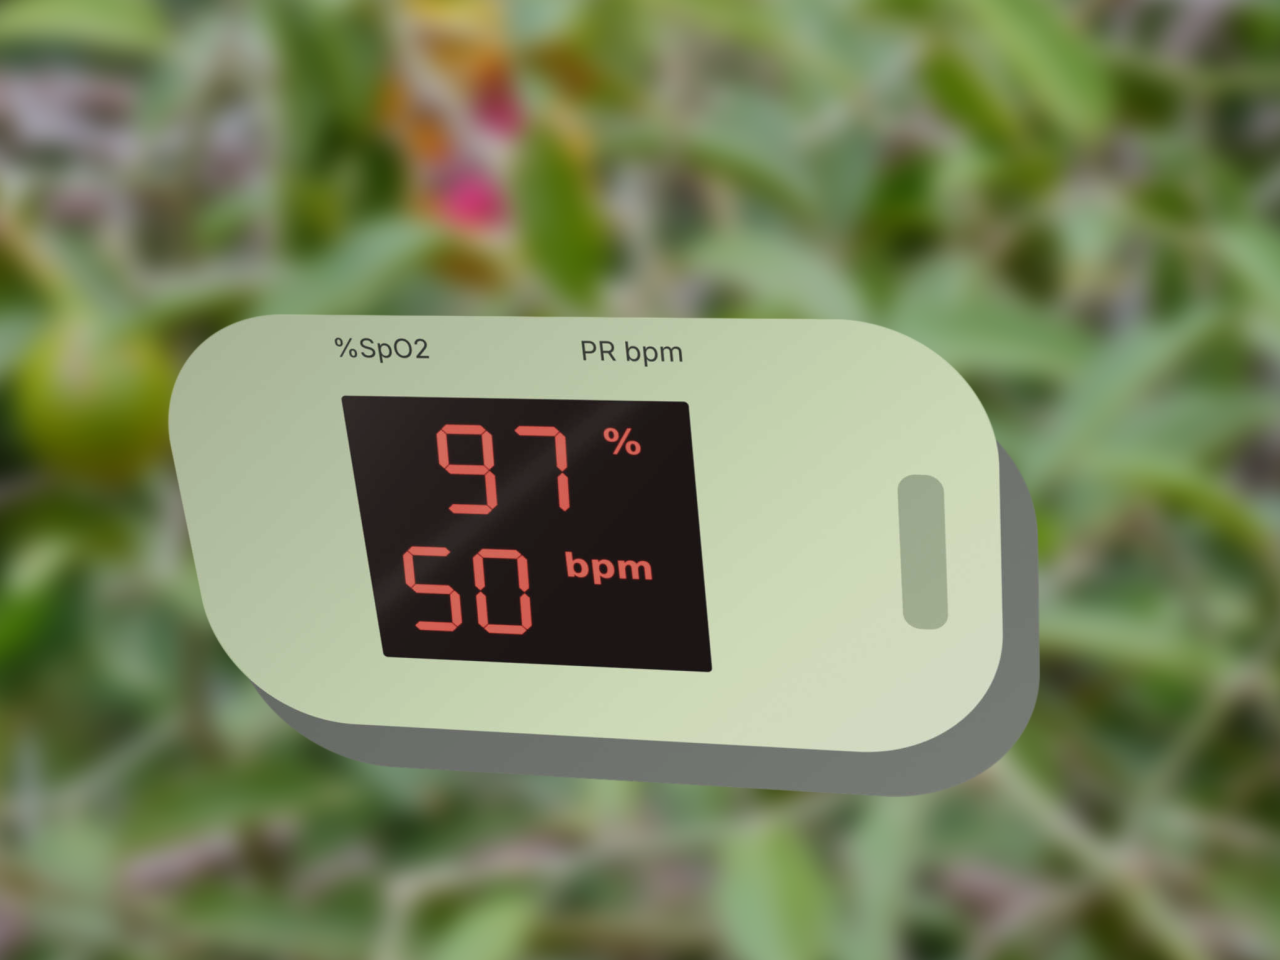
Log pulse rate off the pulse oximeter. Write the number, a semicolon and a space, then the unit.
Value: 50; bpm
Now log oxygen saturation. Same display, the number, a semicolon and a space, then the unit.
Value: 97; %
